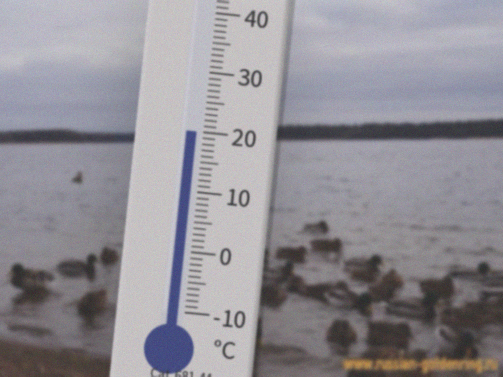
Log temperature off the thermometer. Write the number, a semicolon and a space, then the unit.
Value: 20; °C
